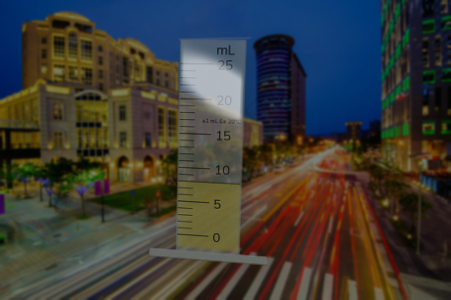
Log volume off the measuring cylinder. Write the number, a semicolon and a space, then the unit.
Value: 8; mL
